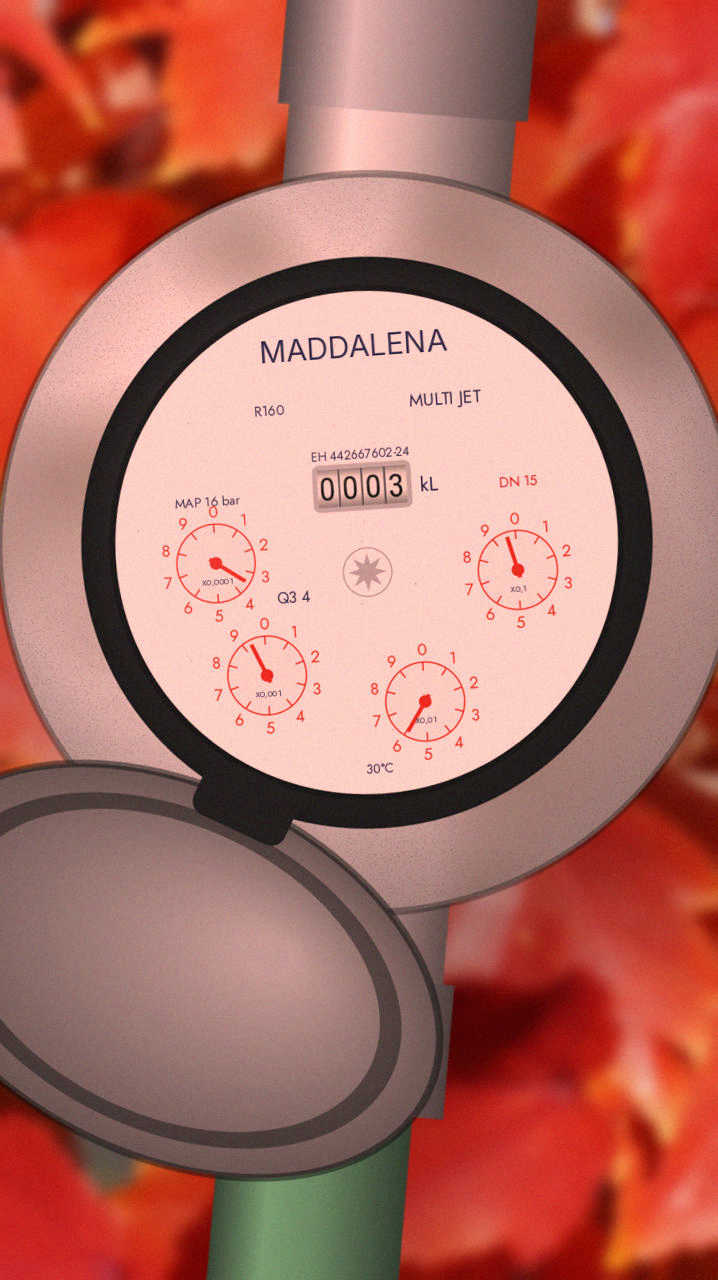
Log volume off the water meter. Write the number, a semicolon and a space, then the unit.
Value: 2.9593; kL
